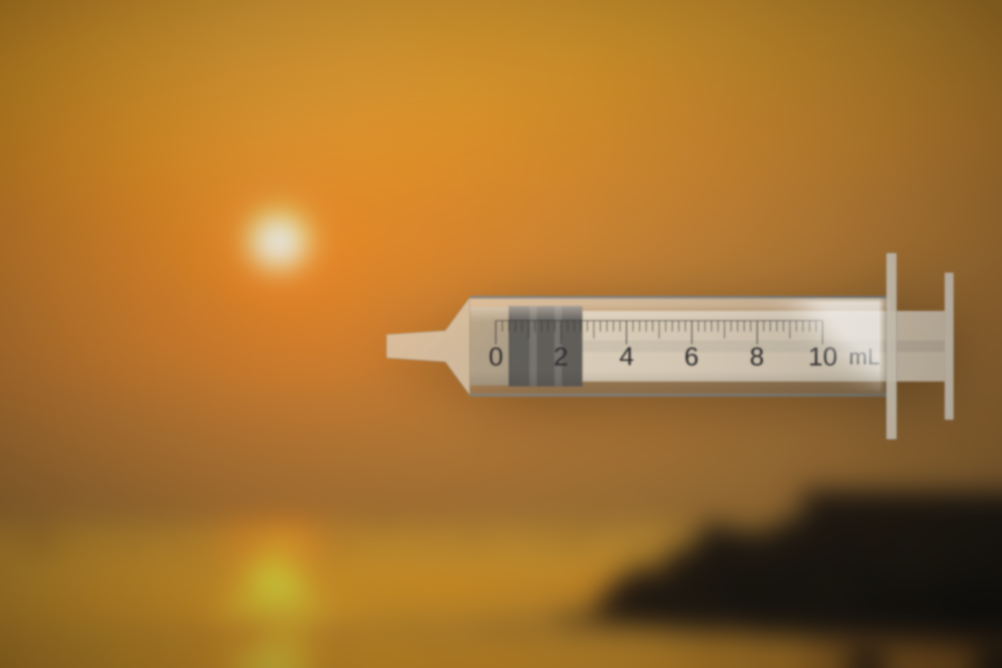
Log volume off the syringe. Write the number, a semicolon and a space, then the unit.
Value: 0.4; mL
